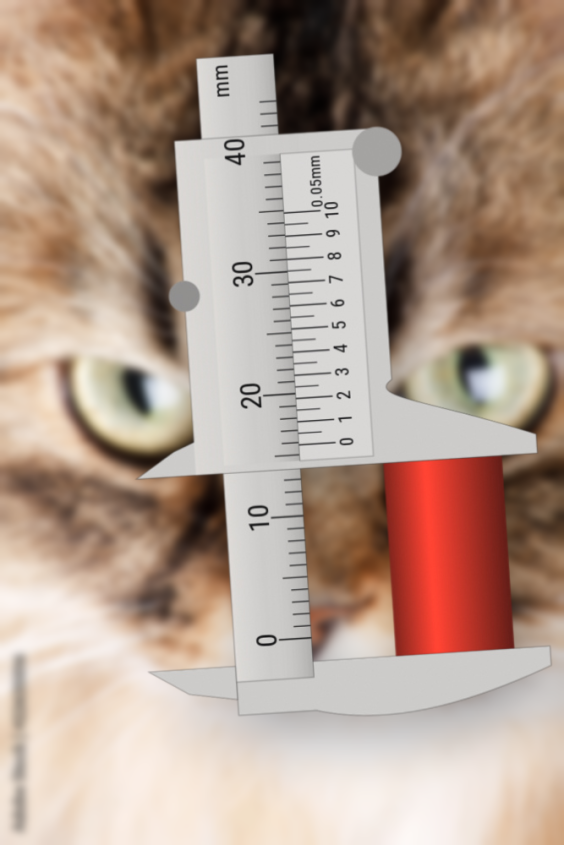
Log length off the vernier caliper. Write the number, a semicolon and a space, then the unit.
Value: 15.8; mm
